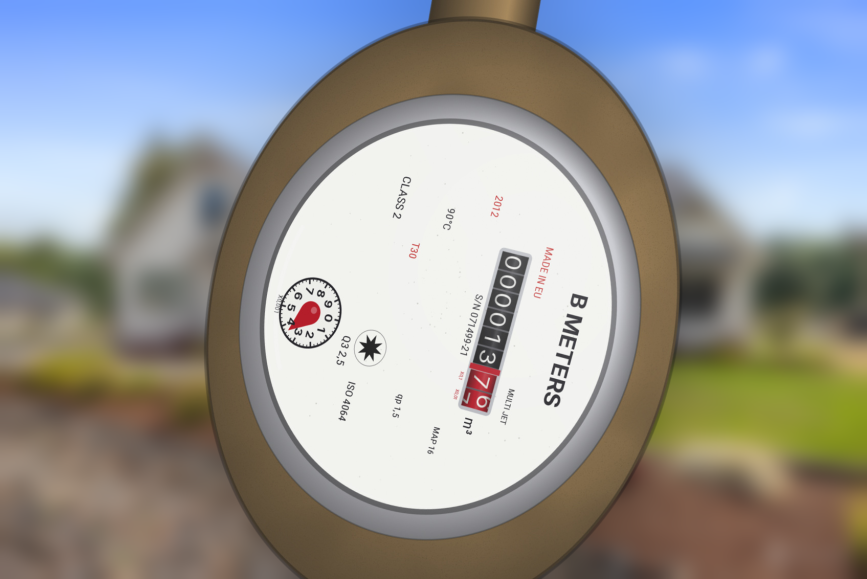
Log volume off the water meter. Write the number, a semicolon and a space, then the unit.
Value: 13.763; m³
